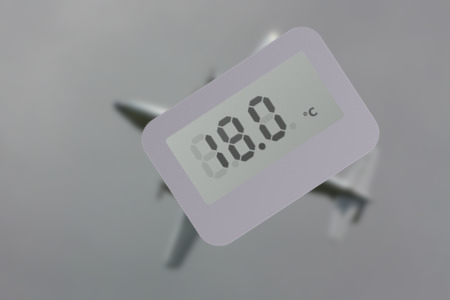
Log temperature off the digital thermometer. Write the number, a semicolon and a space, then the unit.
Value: 18.0; °C
